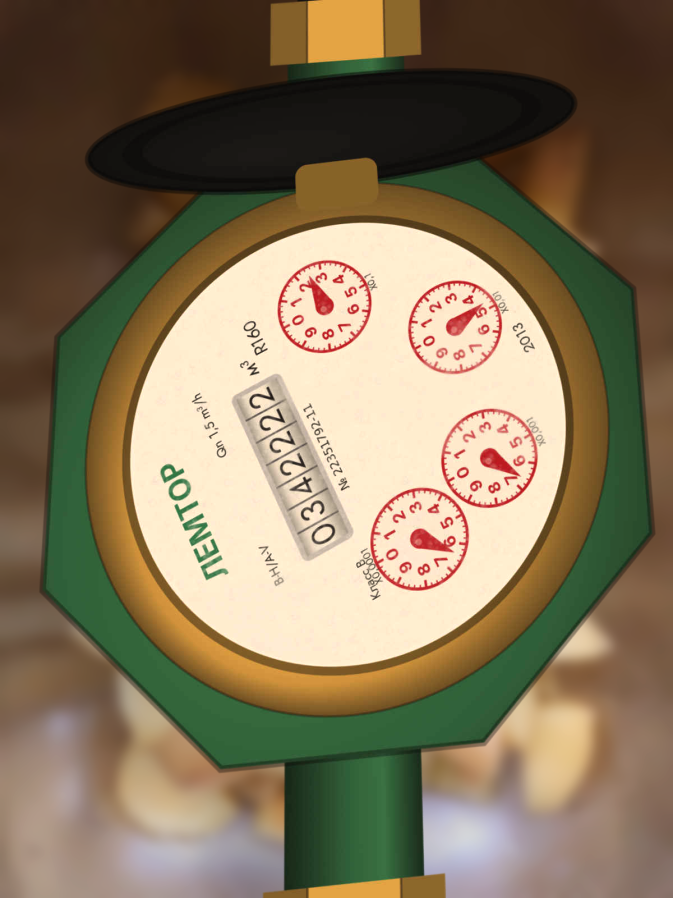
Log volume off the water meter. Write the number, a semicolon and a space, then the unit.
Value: 342222.2466; m³
